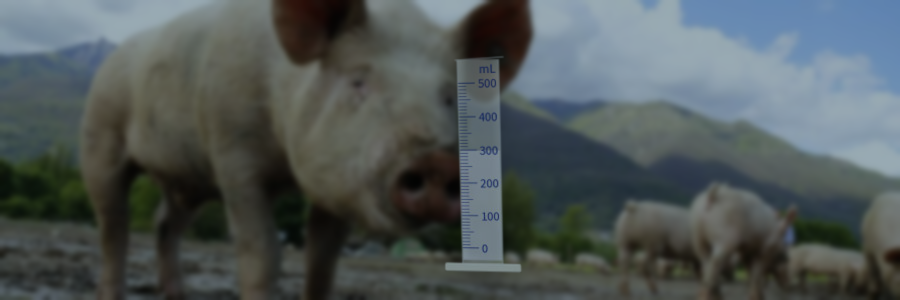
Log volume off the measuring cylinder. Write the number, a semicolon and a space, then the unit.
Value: 300; mL
